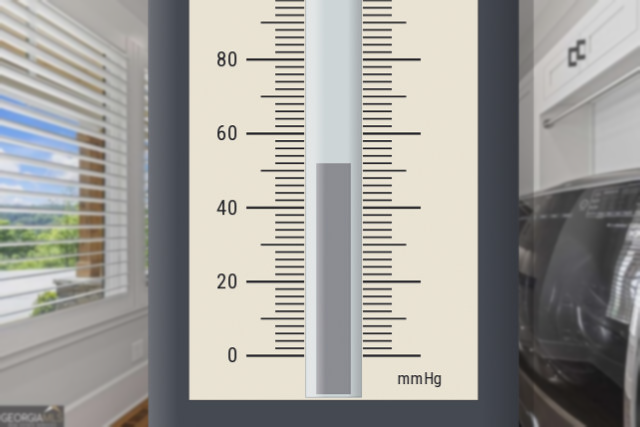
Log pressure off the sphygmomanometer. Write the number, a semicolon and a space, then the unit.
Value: 52; mmHg
